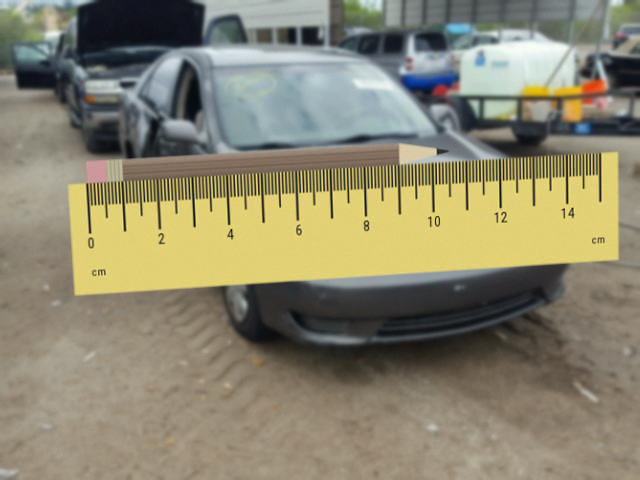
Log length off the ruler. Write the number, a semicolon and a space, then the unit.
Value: 10.5; cm
